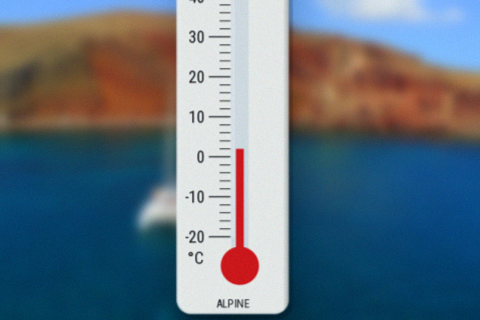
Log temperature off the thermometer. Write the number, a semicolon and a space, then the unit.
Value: 2; °C
